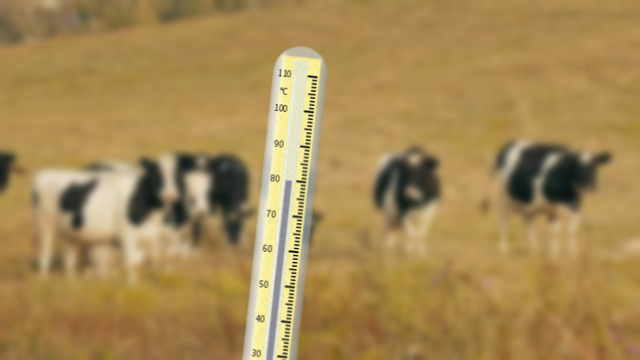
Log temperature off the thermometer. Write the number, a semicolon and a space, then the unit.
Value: 80; °C
